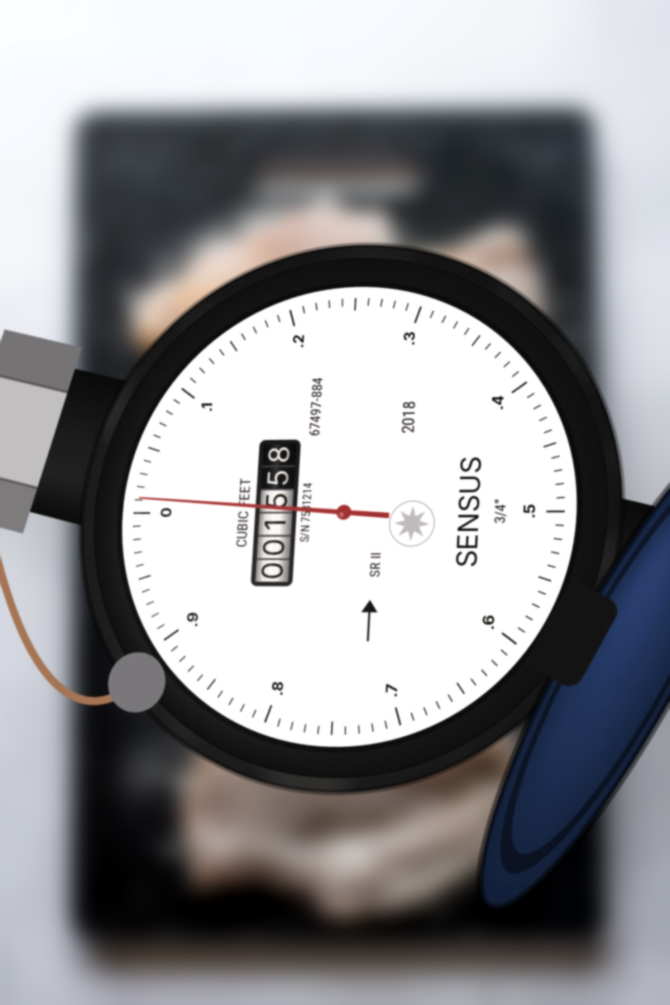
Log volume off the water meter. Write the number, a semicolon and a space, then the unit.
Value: 1558.01; ft³
